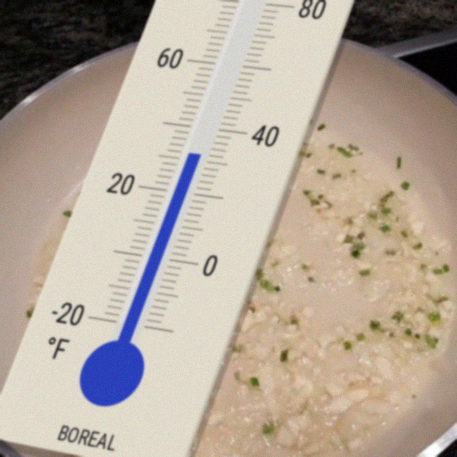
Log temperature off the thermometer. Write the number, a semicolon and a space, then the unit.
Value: 32; °F
